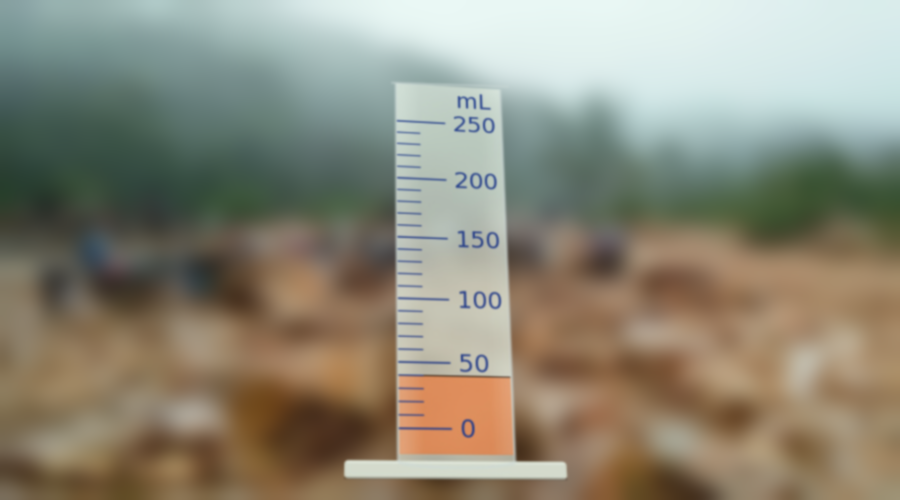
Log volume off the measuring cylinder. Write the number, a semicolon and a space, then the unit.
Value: 40; mL
